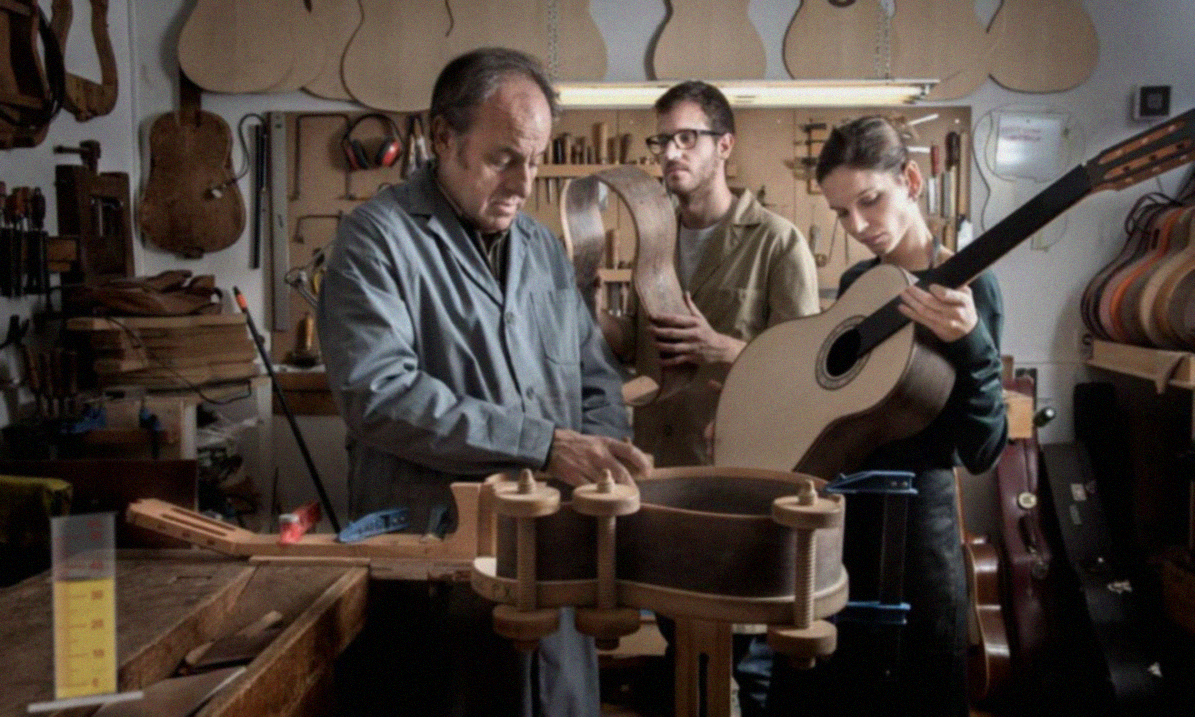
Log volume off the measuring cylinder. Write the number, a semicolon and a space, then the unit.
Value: 35; mL
